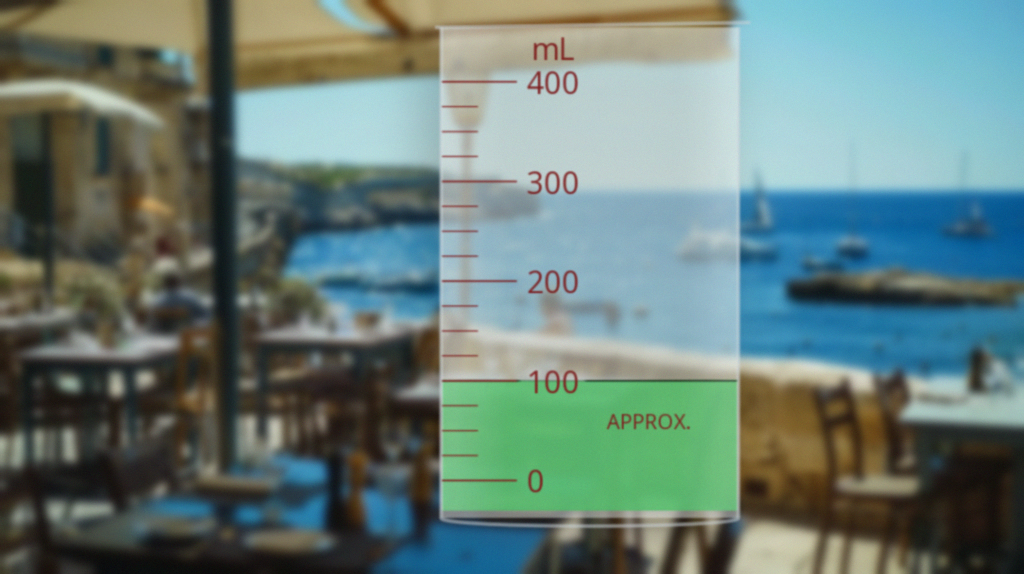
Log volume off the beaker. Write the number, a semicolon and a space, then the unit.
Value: 100; mL
